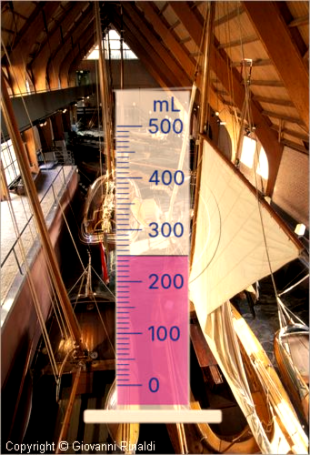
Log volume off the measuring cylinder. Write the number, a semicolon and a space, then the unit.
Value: 250; mL
